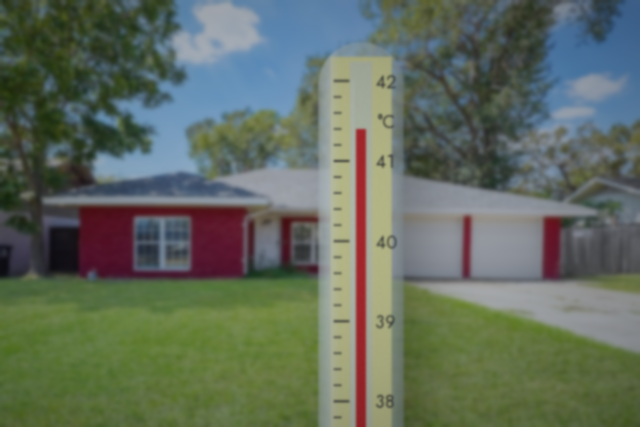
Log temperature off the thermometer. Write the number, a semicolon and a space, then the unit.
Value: 41.4; °C
